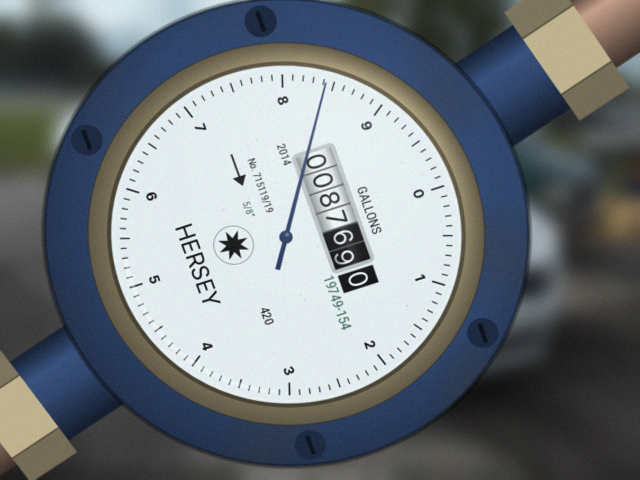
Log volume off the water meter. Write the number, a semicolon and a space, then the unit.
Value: 87688.4; gal
